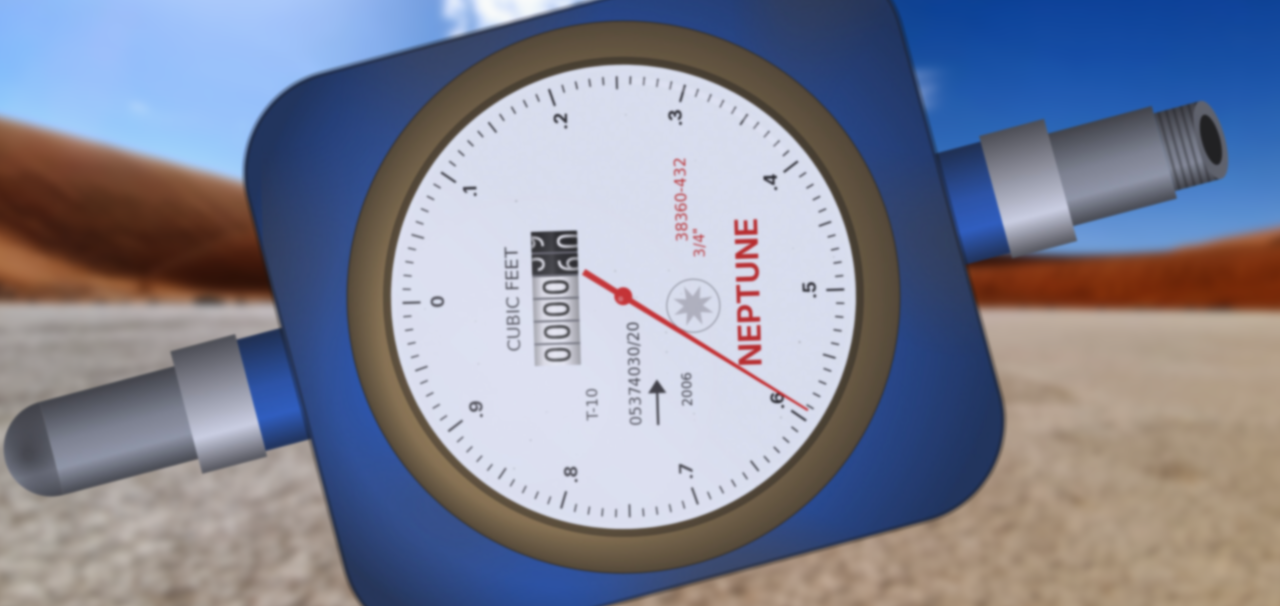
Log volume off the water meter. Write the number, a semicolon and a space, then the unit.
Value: 59.59; ft³
